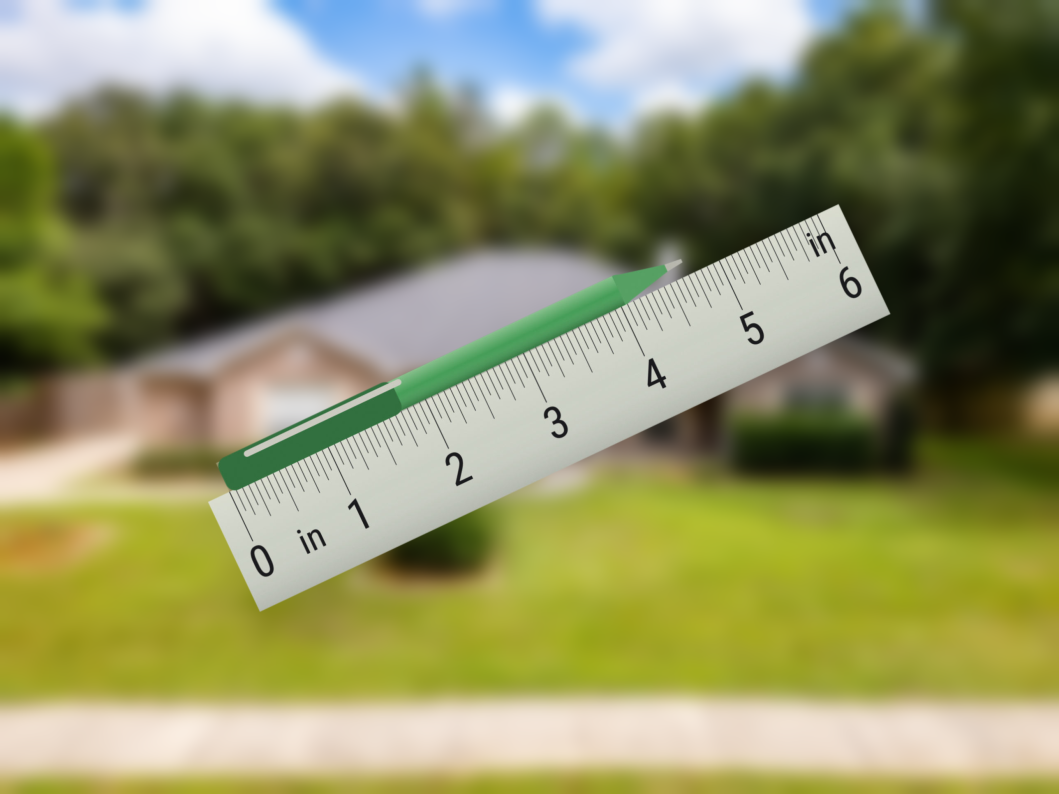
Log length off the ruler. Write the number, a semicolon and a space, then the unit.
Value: 4.6875; in
